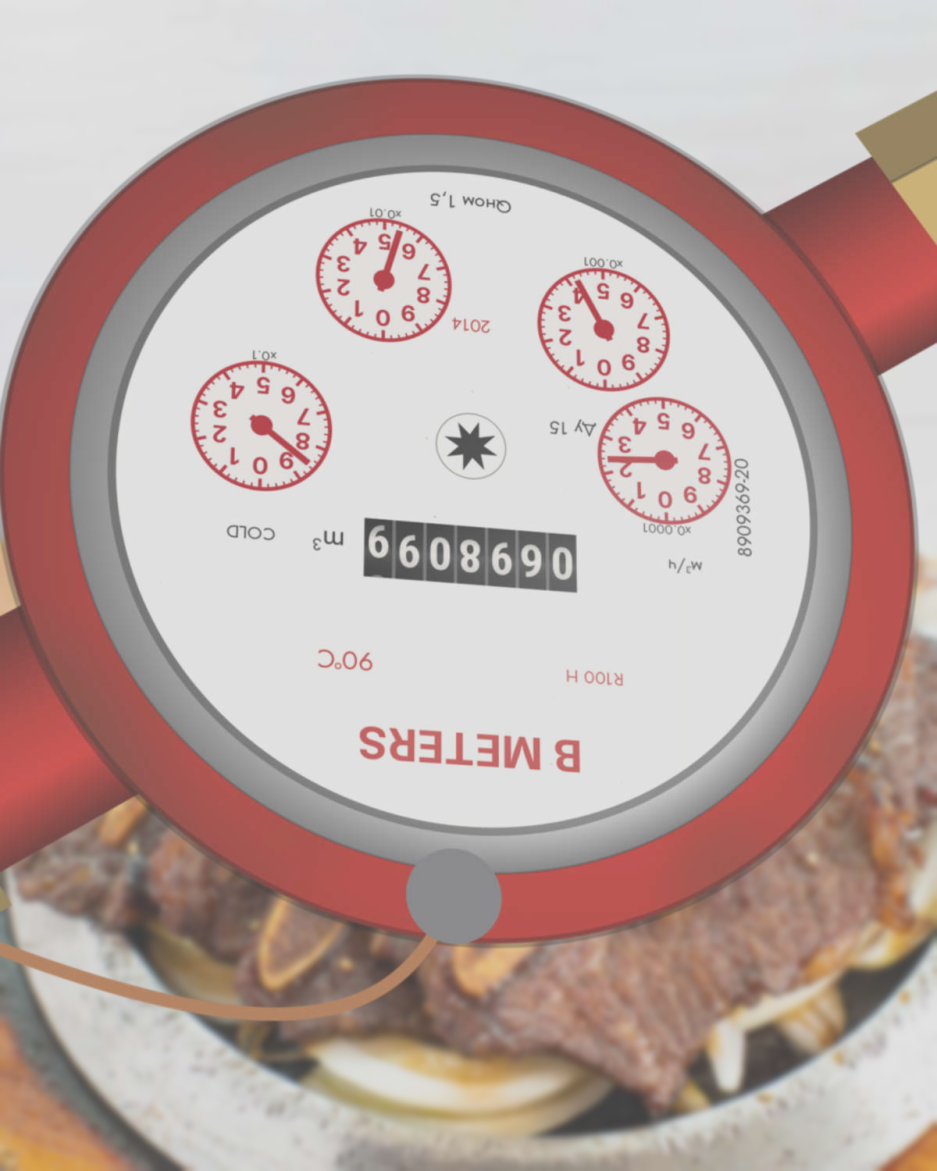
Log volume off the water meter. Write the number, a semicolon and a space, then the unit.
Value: 698098.8542; m³
